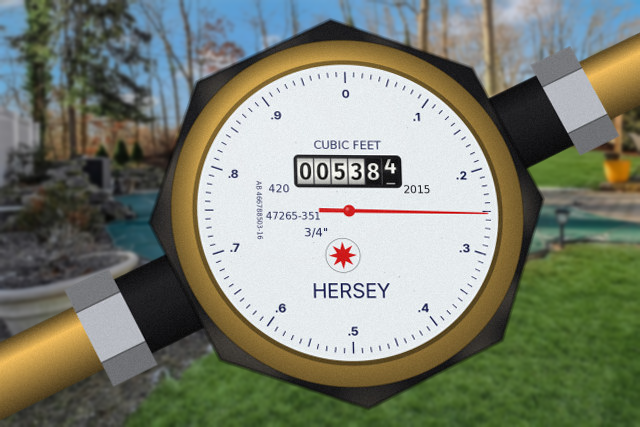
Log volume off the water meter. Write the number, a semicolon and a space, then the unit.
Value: 5384.25; ft³
